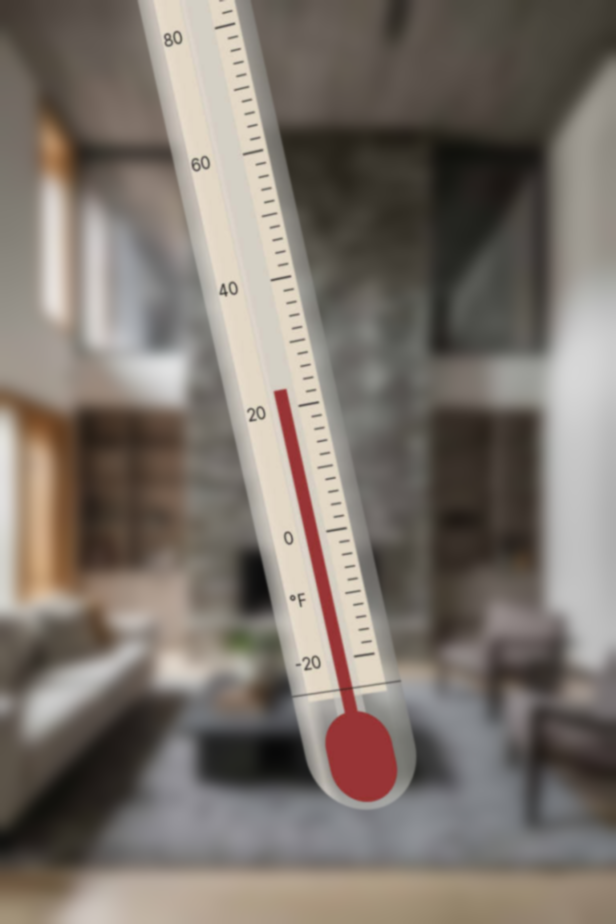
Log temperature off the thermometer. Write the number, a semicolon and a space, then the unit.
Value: 23; °F
